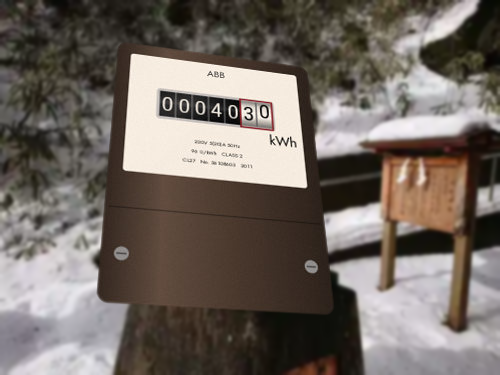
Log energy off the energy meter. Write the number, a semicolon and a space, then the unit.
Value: 40.30; kWh
